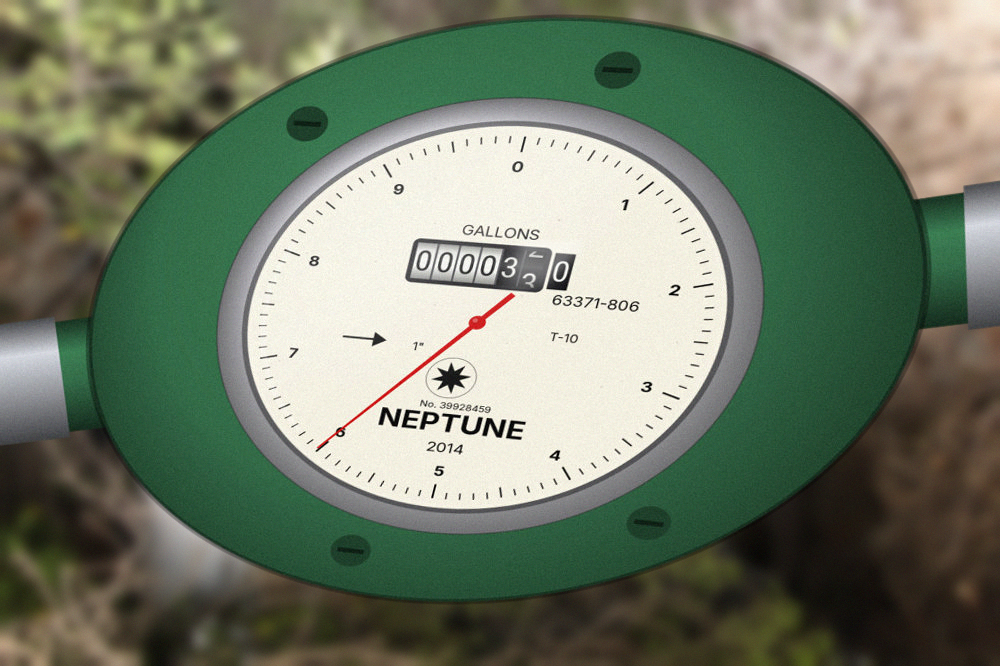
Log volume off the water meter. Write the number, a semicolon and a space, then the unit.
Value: 326.0; gal
